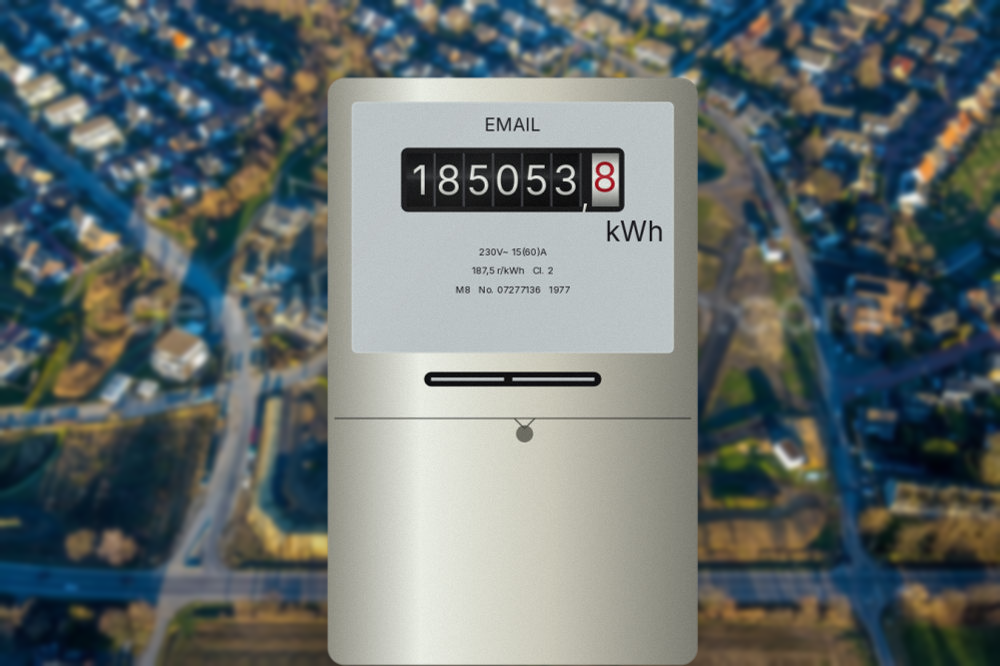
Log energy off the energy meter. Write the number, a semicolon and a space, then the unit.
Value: 185053.8; kWh
